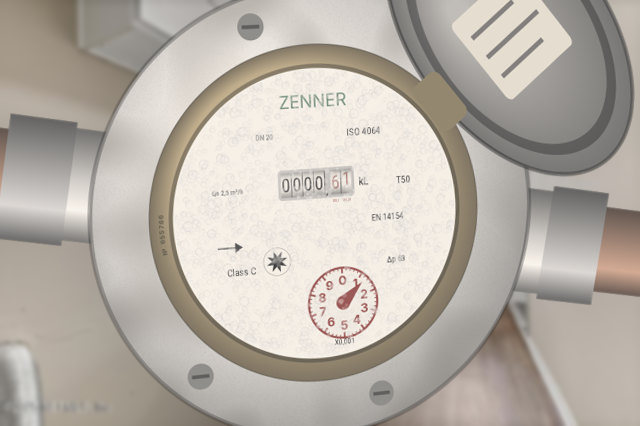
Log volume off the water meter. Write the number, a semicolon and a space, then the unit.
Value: 0.611; kL
